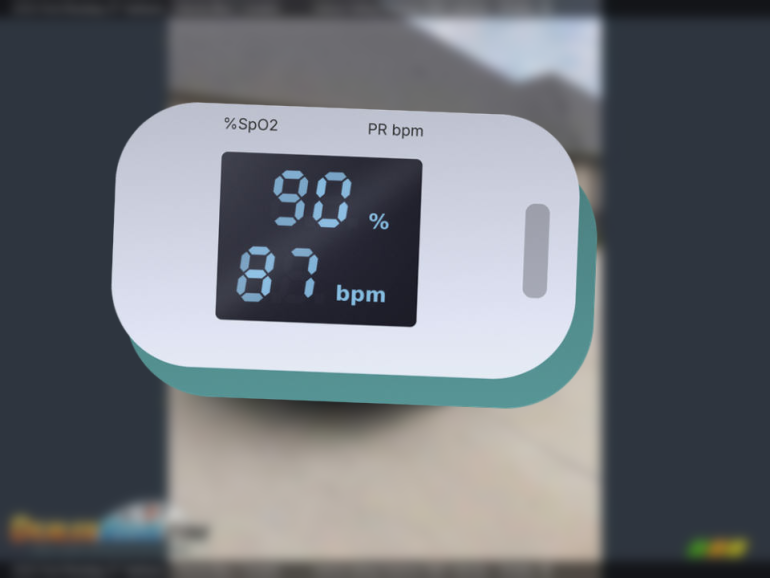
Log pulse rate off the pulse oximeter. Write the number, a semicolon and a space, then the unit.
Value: 87; bpm
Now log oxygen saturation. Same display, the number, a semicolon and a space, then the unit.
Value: 90; %
